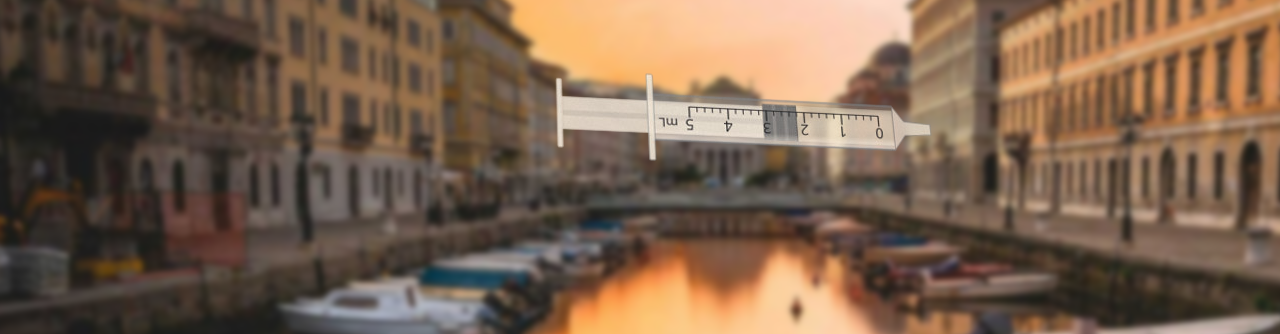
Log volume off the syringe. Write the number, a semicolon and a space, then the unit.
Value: 2.2; mL
